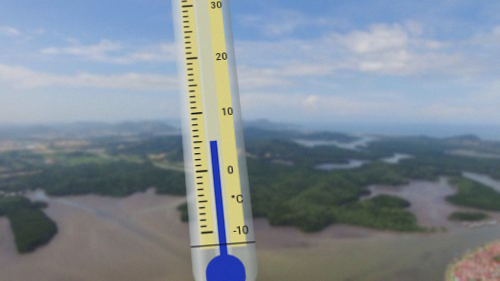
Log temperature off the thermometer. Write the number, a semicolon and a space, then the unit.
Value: 5; °C
